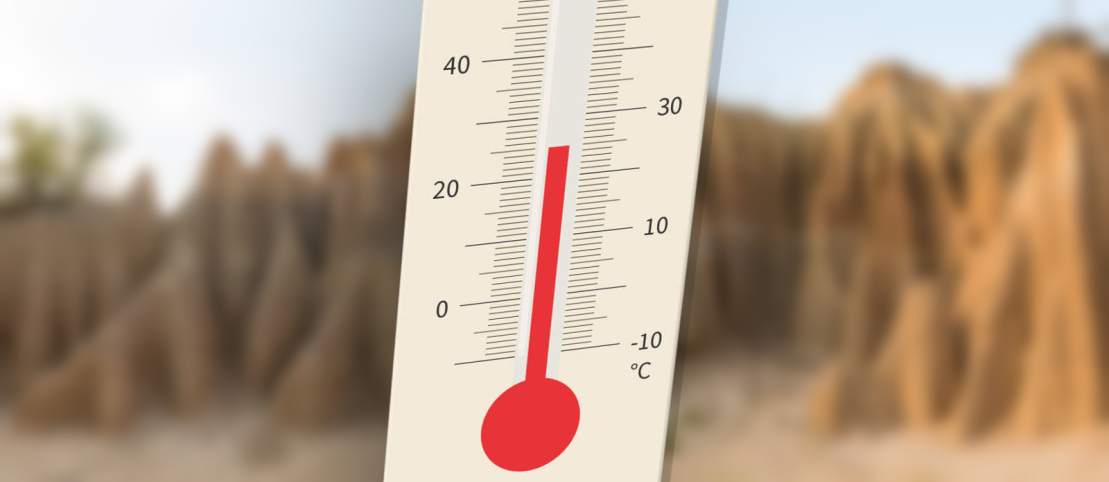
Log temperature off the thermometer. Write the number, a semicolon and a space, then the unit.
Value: 25; °C
